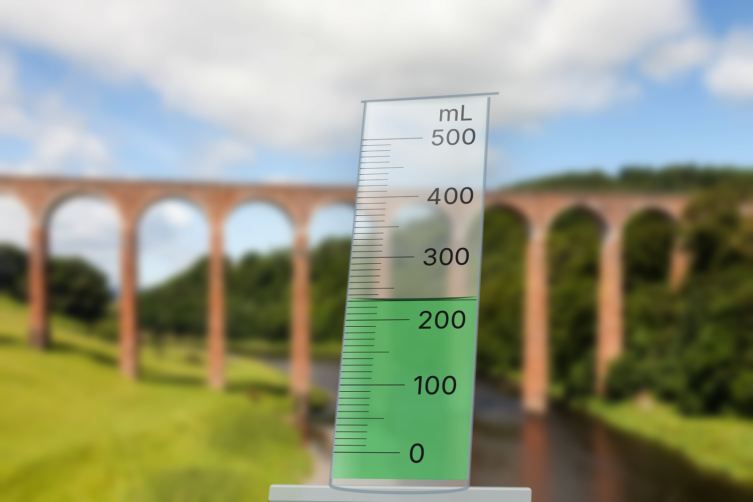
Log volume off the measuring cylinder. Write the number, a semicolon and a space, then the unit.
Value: 230; mL
